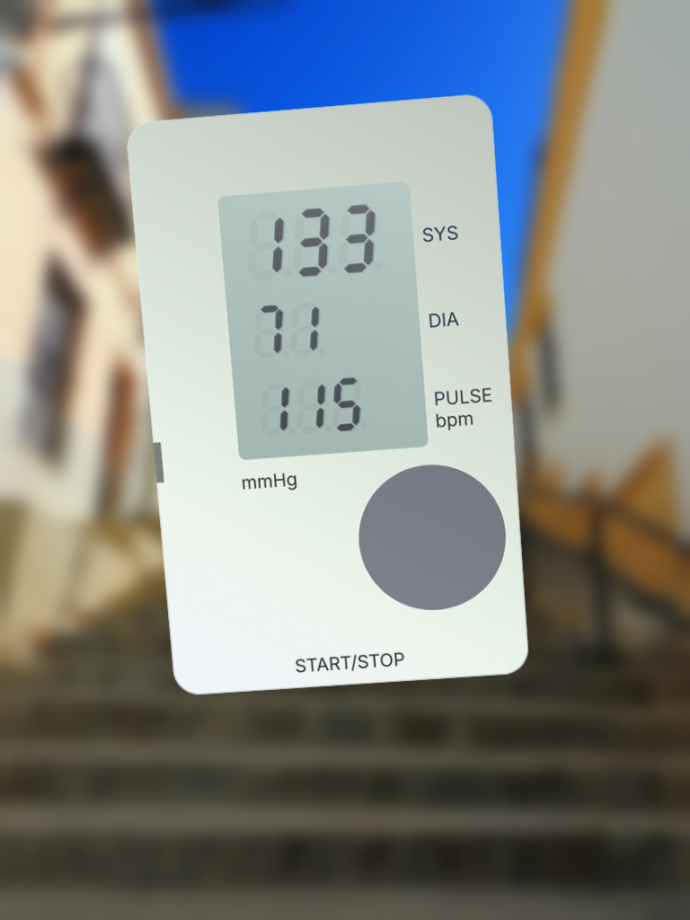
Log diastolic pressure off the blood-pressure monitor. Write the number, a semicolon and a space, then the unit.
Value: 71; mmHg
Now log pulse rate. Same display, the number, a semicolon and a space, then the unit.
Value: 115; bpm
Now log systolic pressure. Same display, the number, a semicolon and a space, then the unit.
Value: 133; mmHg
